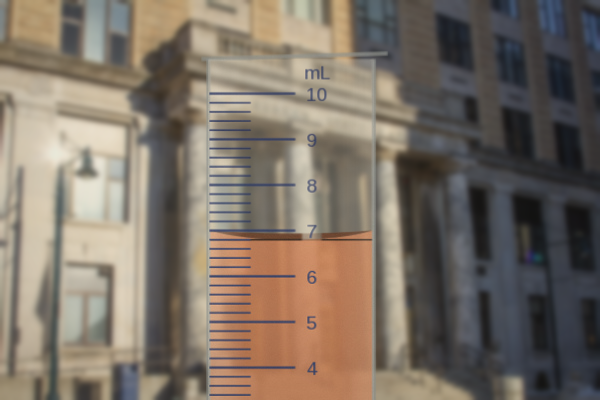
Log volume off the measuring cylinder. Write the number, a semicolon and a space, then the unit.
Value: 6.8; mL
